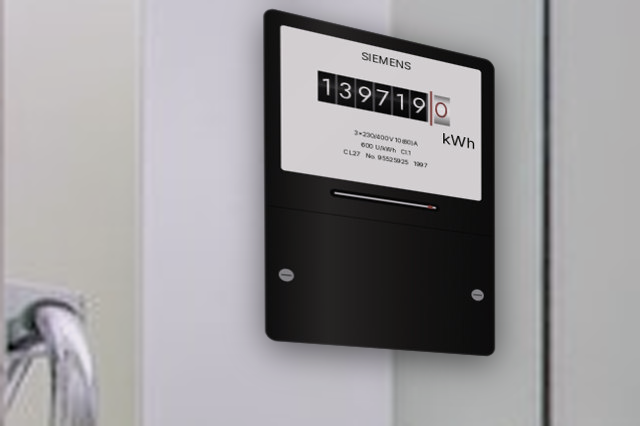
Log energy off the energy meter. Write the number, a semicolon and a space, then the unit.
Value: 139719.0; kWh
